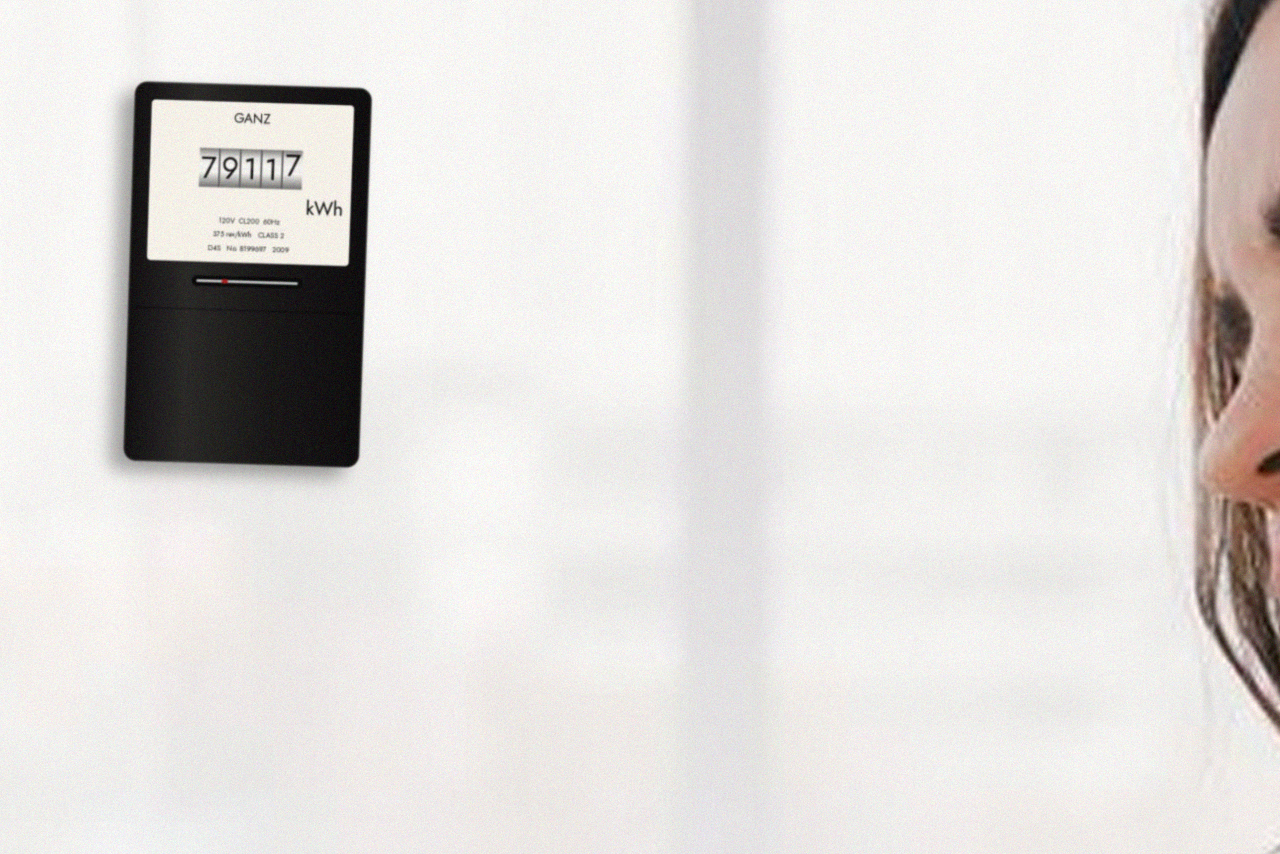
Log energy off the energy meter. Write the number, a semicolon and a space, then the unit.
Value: 79117; kWh
